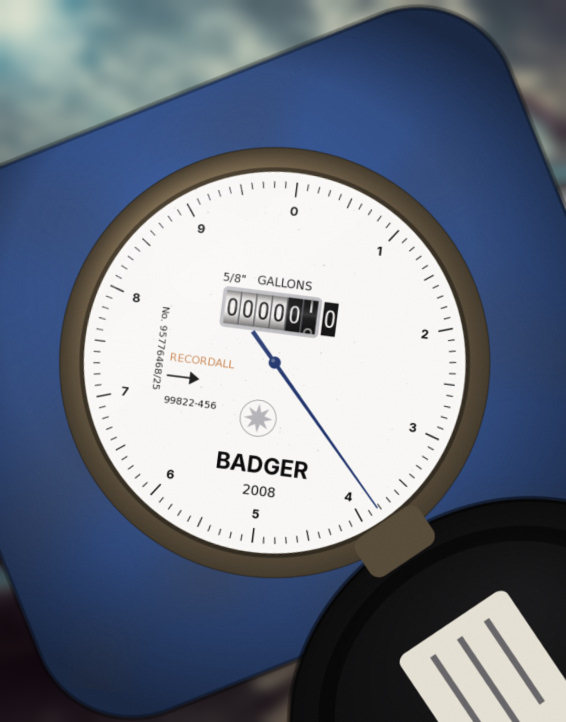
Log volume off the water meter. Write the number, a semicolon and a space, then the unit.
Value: 13.8; gal
